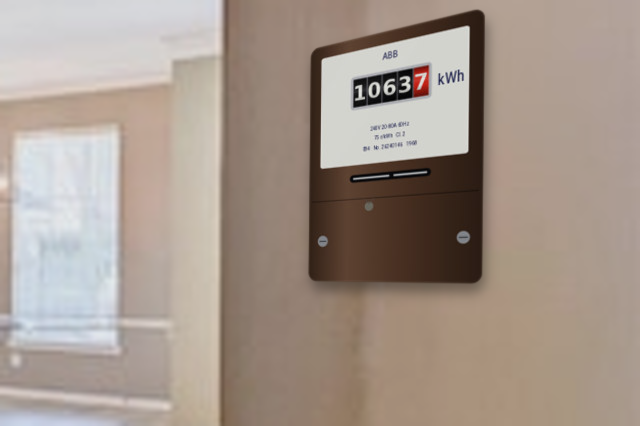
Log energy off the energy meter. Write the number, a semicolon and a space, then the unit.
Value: 1063.7; kWh
